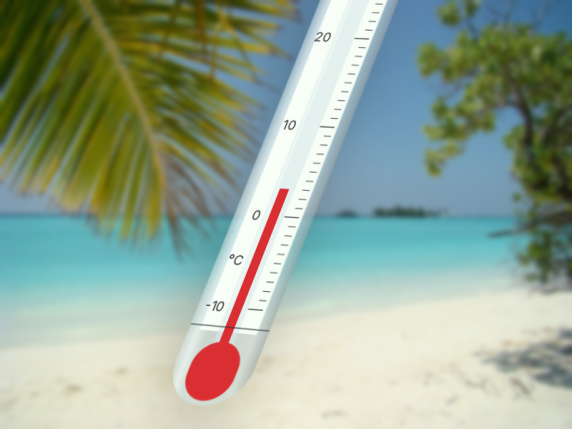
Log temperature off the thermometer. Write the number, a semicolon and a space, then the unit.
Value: 3; °C
